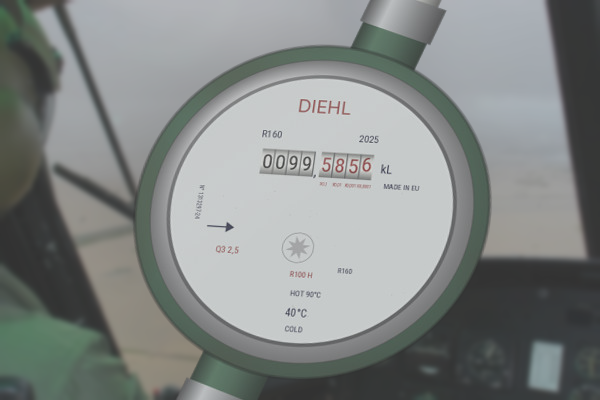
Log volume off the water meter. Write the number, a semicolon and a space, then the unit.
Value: 99.5856; kL
